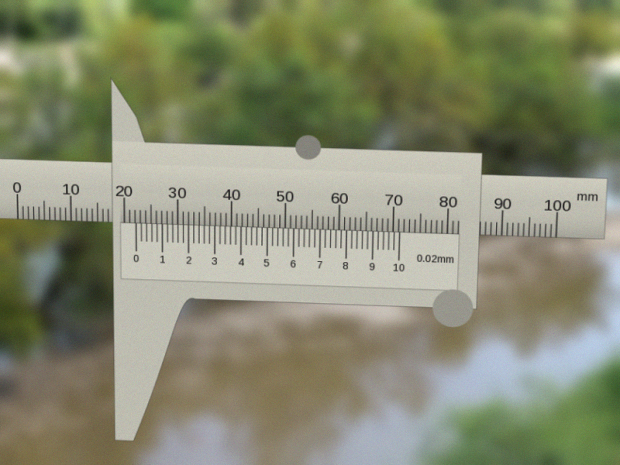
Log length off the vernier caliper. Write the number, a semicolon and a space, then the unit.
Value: 22.2; mm
